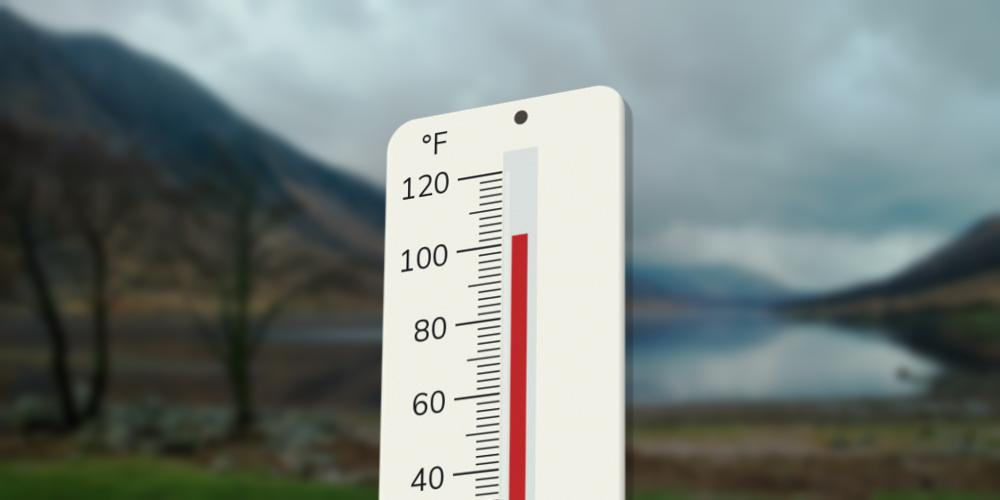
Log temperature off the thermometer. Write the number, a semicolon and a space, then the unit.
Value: 102; °F
